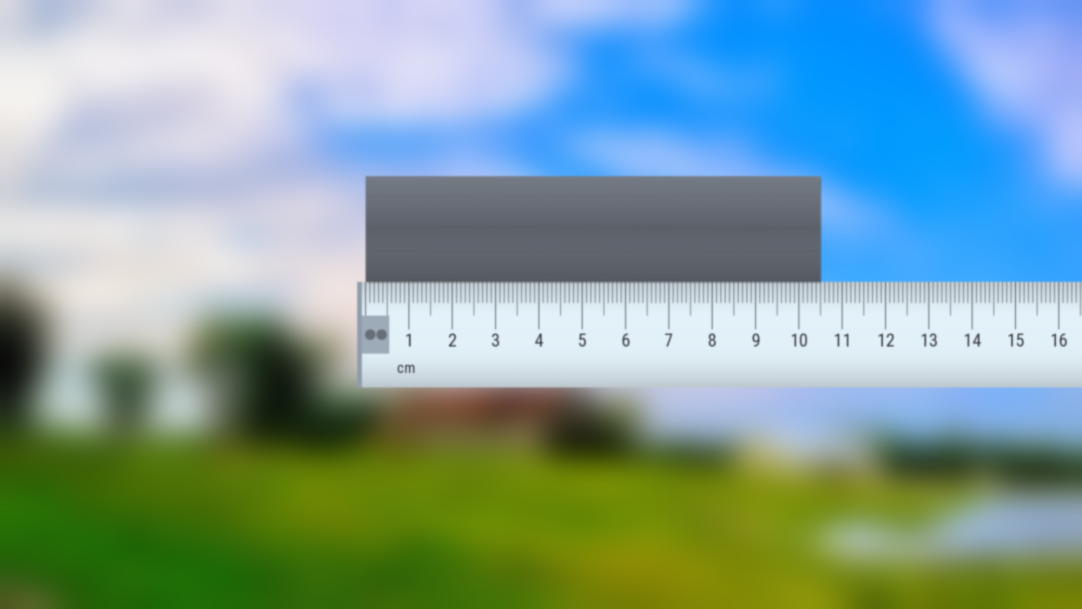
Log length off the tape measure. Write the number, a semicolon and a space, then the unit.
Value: 10.5; cm
